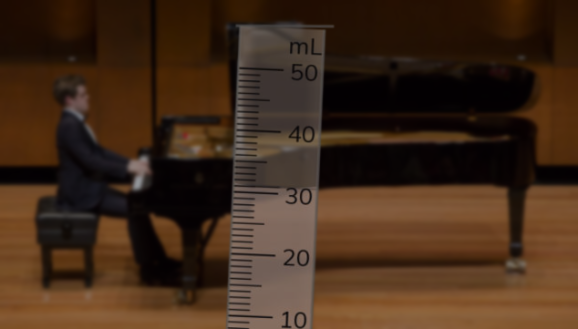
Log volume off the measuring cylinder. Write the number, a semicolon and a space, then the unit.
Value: 31; mL
